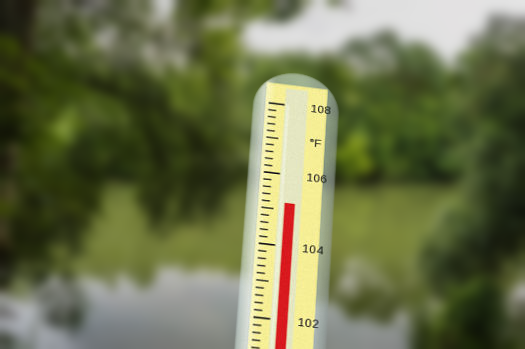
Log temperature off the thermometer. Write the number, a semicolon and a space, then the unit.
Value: 105.2; °F
